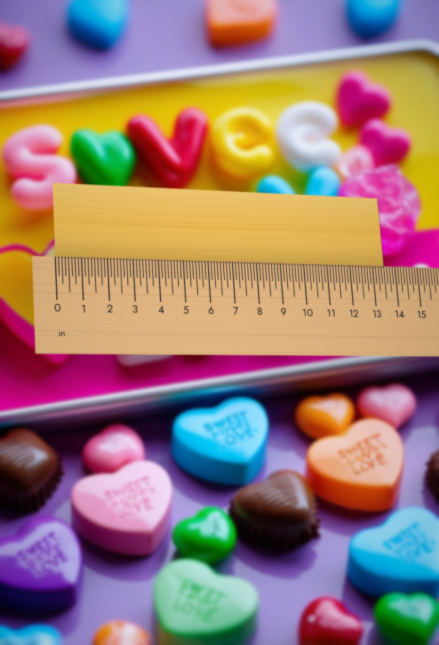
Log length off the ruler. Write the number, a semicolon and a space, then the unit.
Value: 13.5; in
